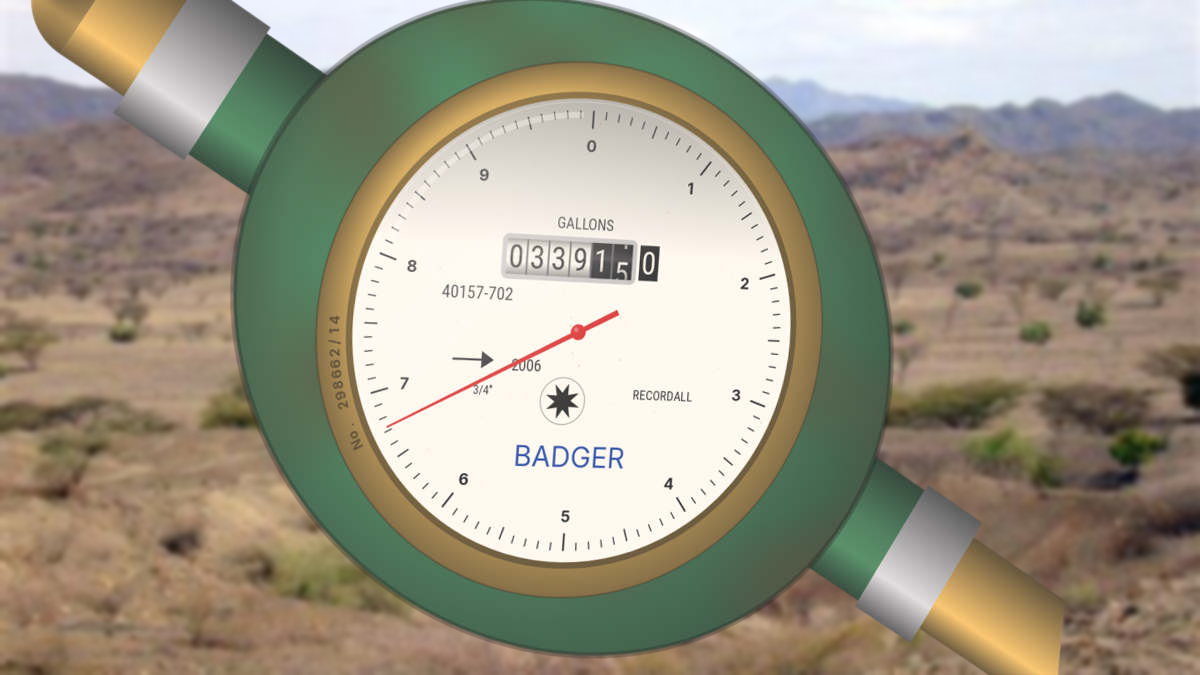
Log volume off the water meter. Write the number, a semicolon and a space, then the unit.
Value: 339146.7; gal
